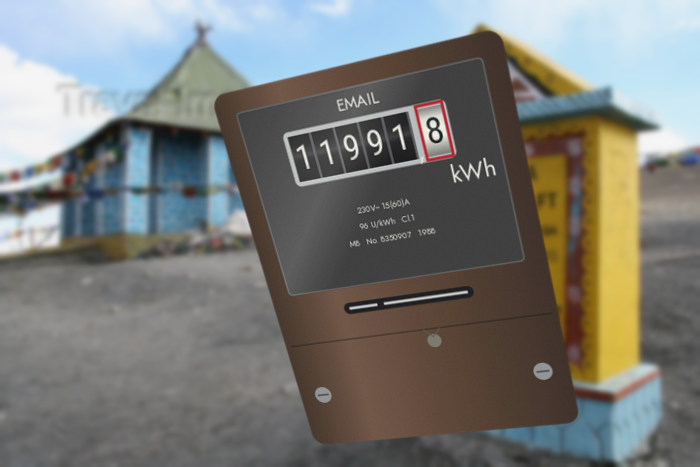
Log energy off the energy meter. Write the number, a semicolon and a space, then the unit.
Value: 11991.8; kWh
